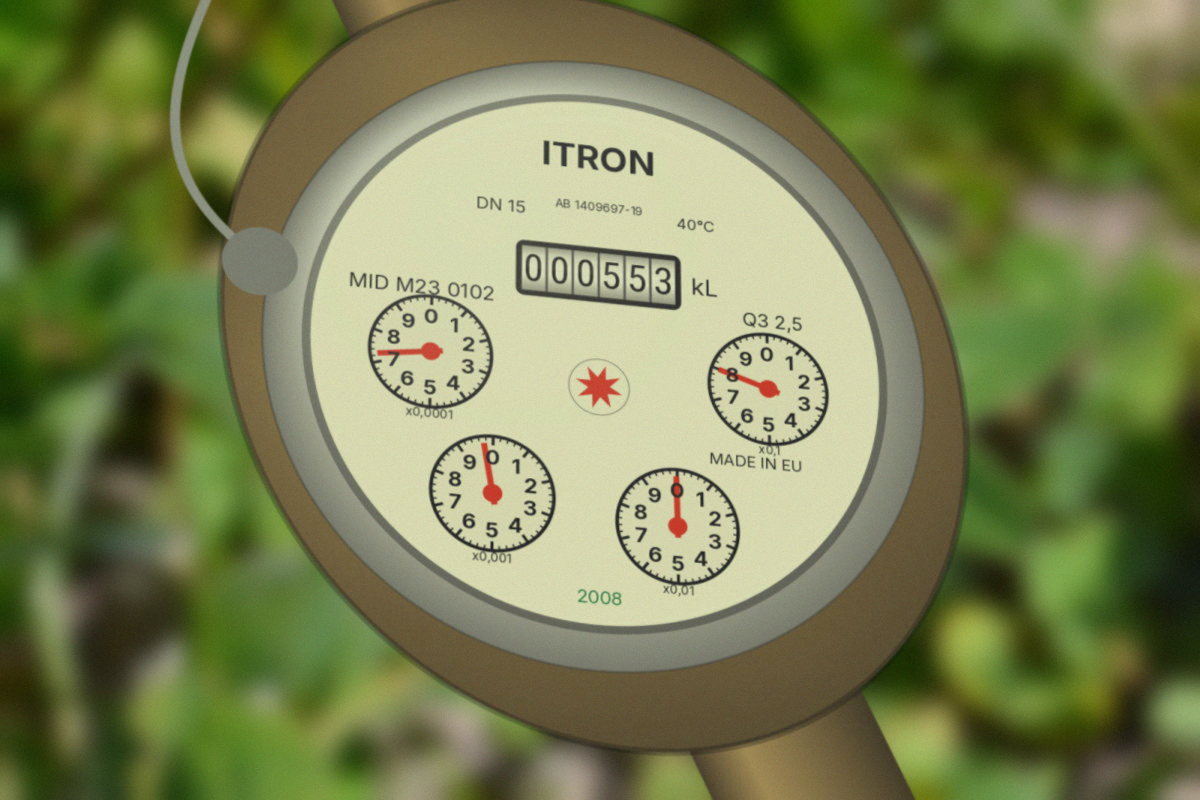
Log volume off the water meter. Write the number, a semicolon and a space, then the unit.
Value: 553.7997; kL
